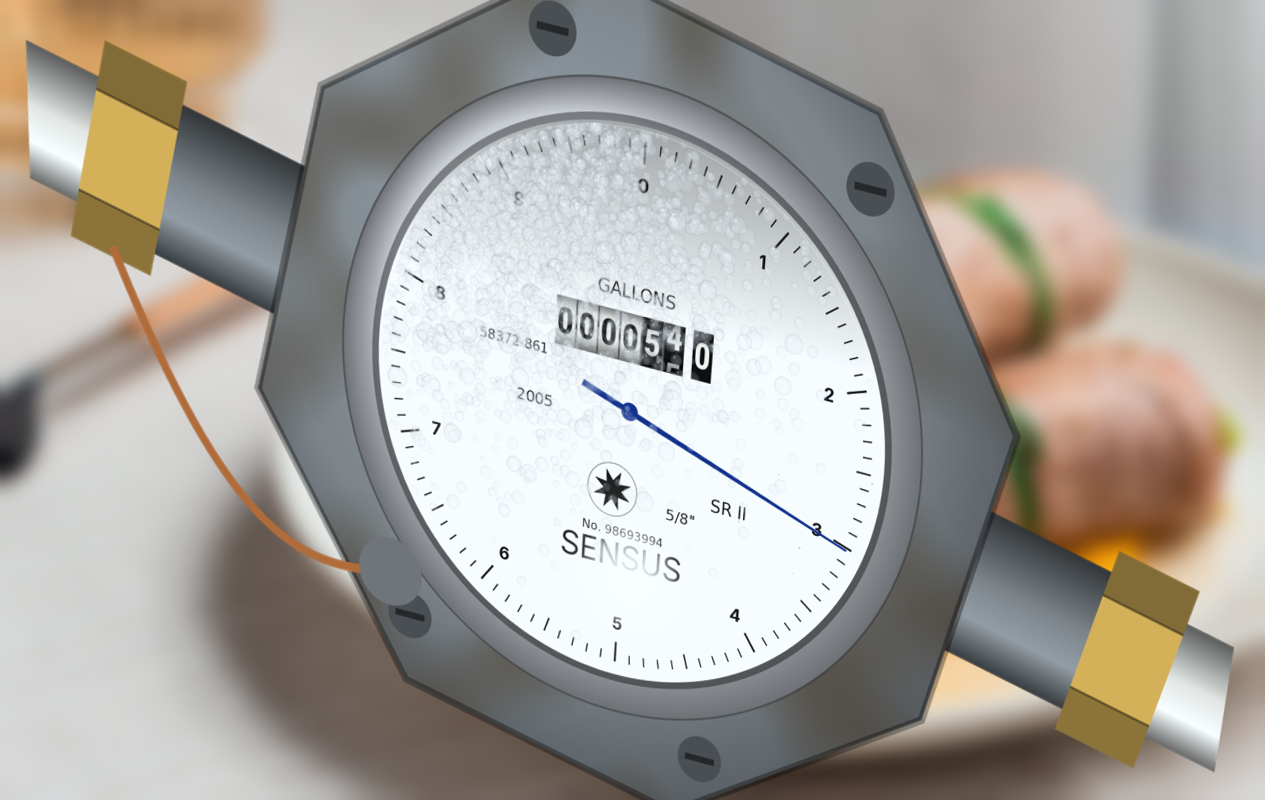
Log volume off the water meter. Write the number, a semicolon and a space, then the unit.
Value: 543.0; gal
